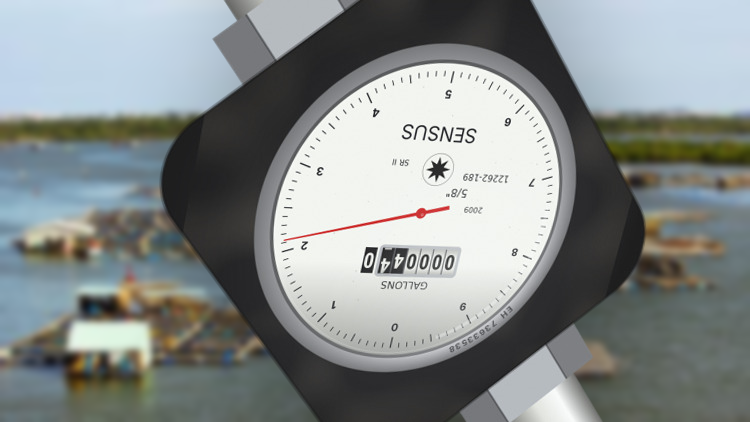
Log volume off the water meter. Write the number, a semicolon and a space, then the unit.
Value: 442.1; gal
